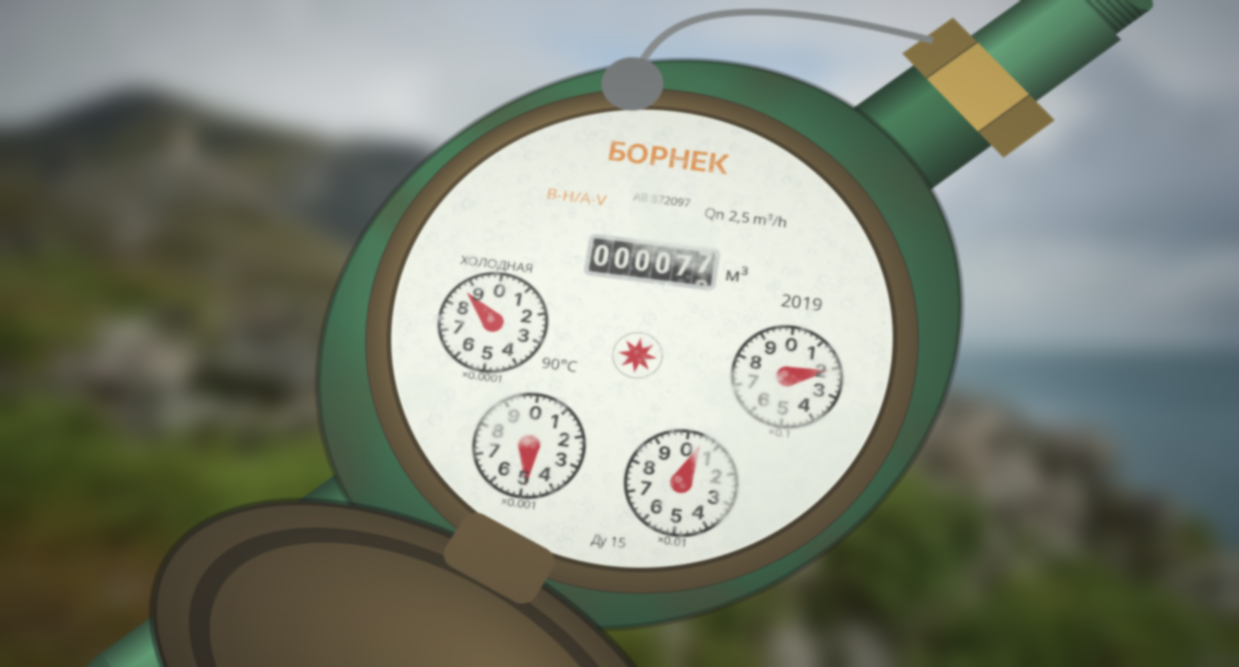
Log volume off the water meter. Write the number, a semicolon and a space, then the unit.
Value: 77.2048; m³
